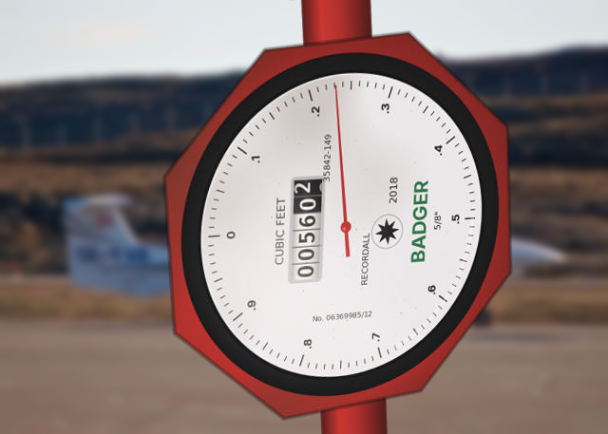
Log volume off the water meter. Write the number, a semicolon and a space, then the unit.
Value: 5602.23; ft³
